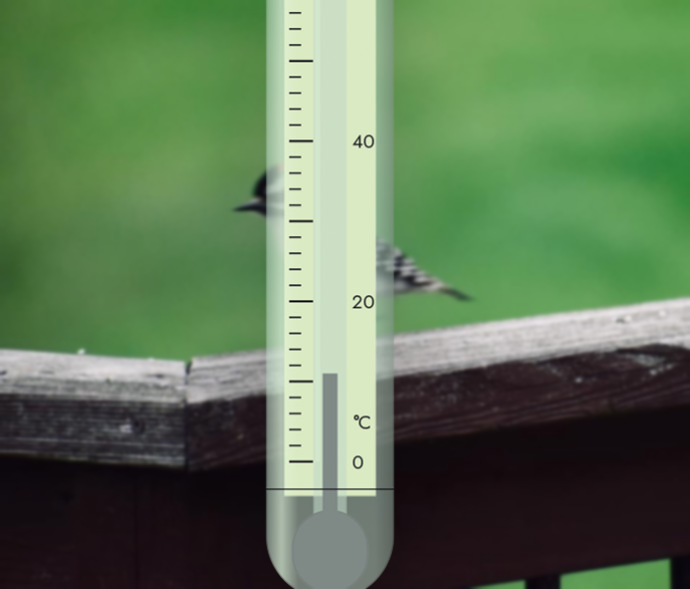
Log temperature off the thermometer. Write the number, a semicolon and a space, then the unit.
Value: 11; °C
